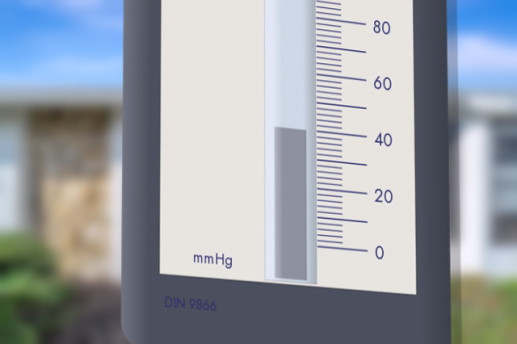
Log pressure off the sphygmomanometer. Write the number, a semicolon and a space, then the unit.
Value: 40; mmHg
